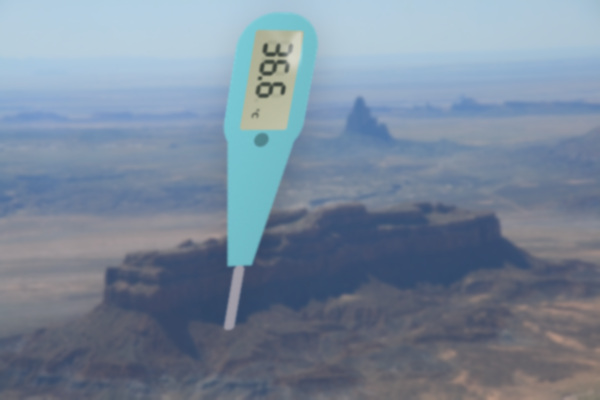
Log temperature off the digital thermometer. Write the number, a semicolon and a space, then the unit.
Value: 36.6; °C
